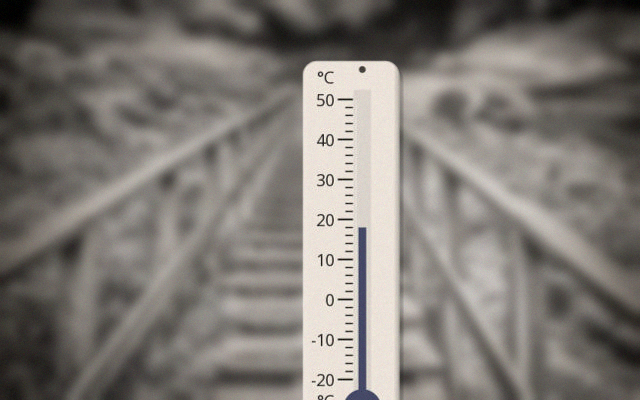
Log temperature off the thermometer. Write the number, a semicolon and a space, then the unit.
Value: 18; °C
